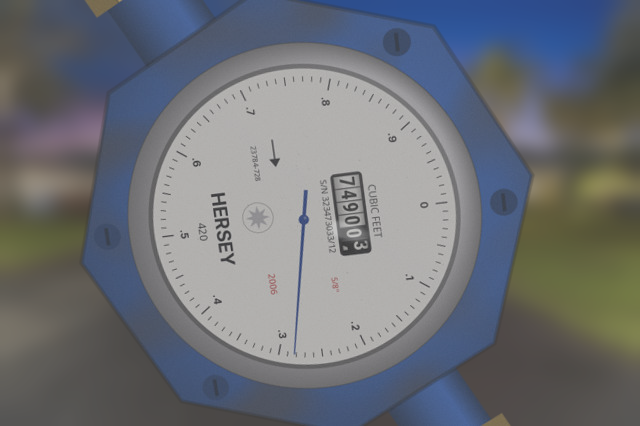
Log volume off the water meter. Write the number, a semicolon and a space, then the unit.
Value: 749003.28; ft³
